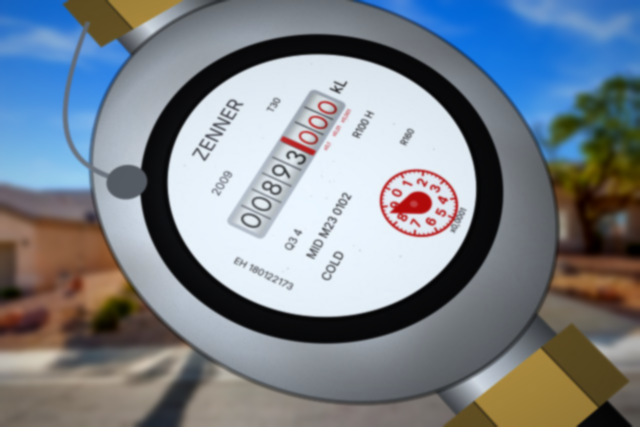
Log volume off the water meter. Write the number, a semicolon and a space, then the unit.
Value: 892.9998; kL
